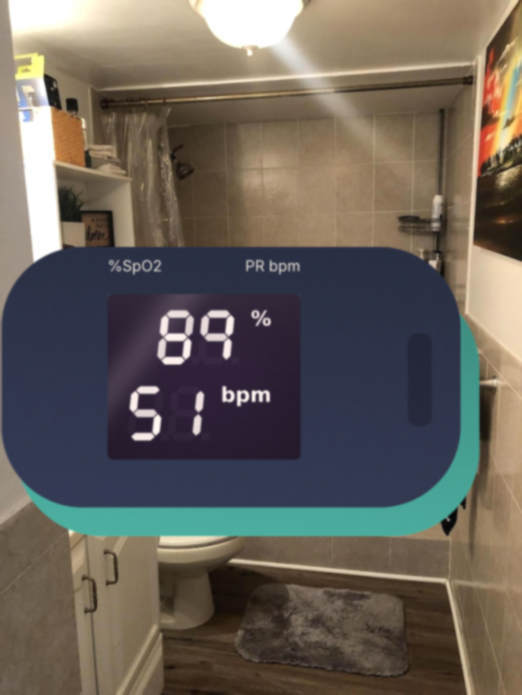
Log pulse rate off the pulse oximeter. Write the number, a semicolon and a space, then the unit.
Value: 51; bpm
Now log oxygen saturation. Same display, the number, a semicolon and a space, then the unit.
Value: 89; %
